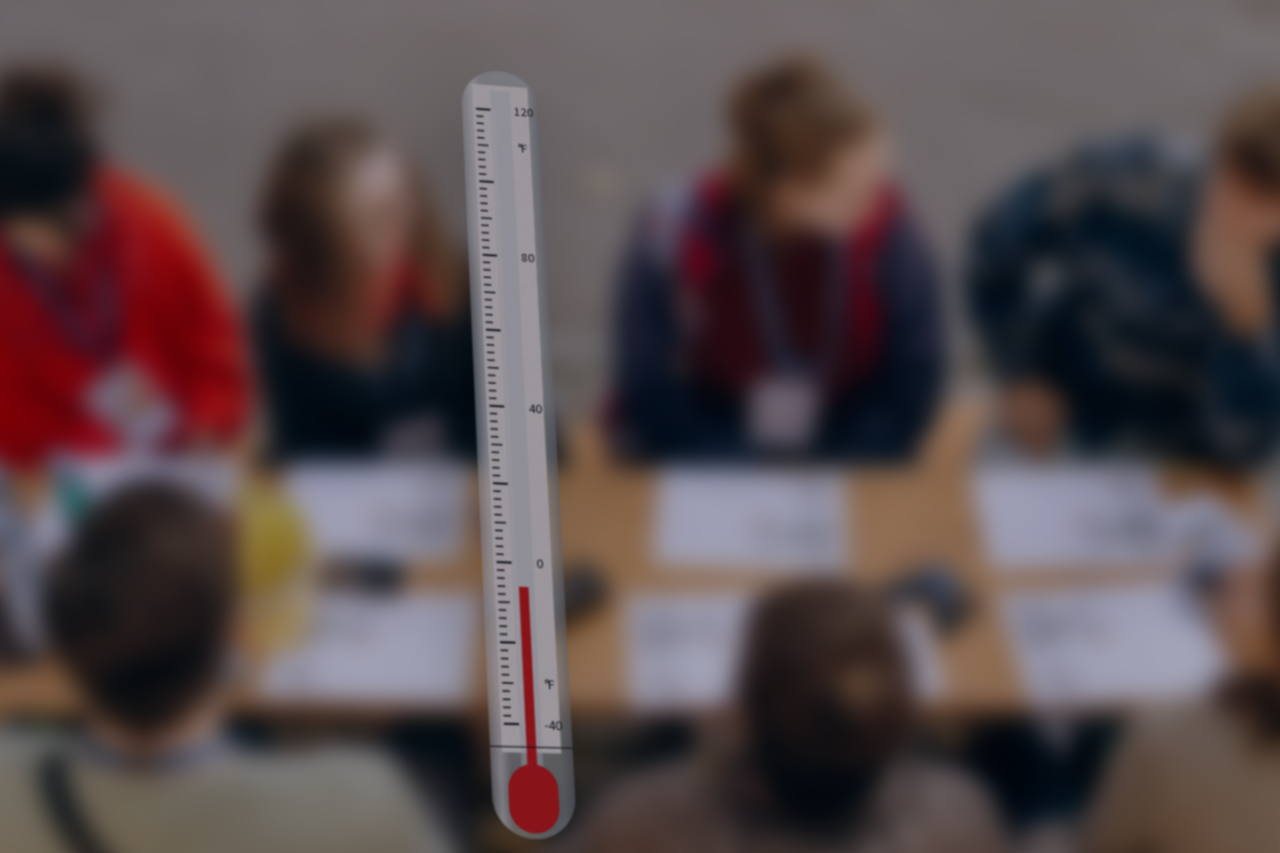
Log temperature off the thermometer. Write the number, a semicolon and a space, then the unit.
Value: -6; °F
